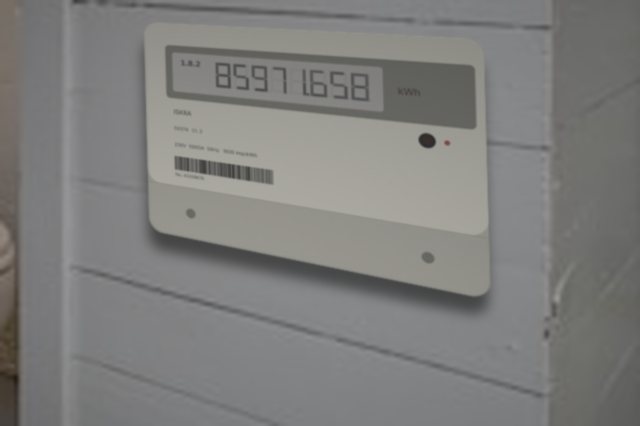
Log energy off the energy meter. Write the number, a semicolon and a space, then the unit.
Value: 85971.658; kWh
